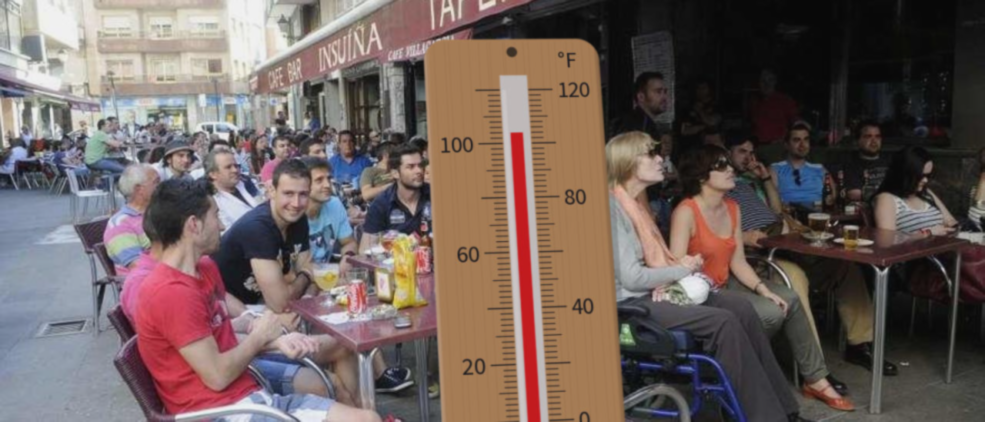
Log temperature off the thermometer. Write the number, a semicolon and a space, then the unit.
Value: 104; °F
